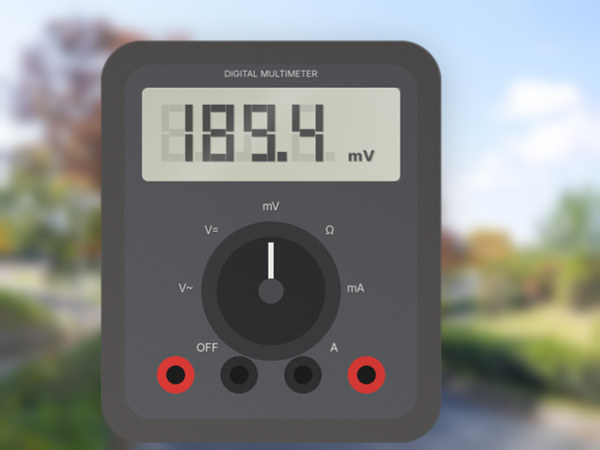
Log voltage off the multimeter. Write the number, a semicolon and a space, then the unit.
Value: 189.4; mV
